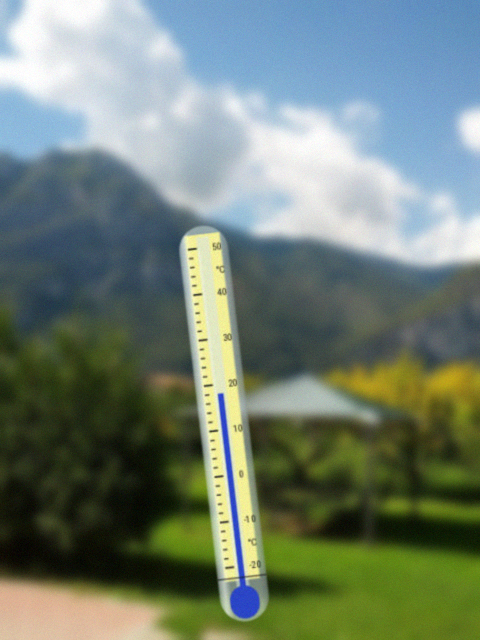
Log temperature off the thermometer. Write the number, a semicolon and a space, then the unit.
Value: 18; °C
